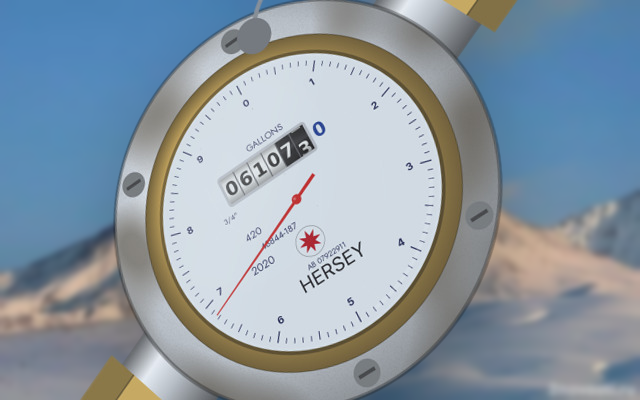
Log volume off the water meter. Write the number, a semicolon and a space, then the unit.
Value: 610726.8; gal
